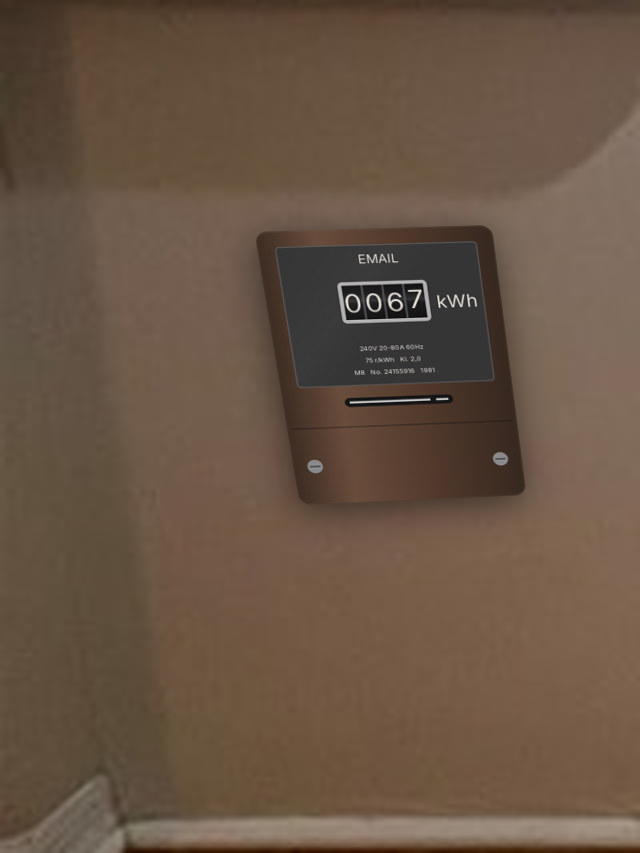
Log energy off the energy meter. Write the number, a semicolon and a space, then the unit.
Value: 67; kWh
